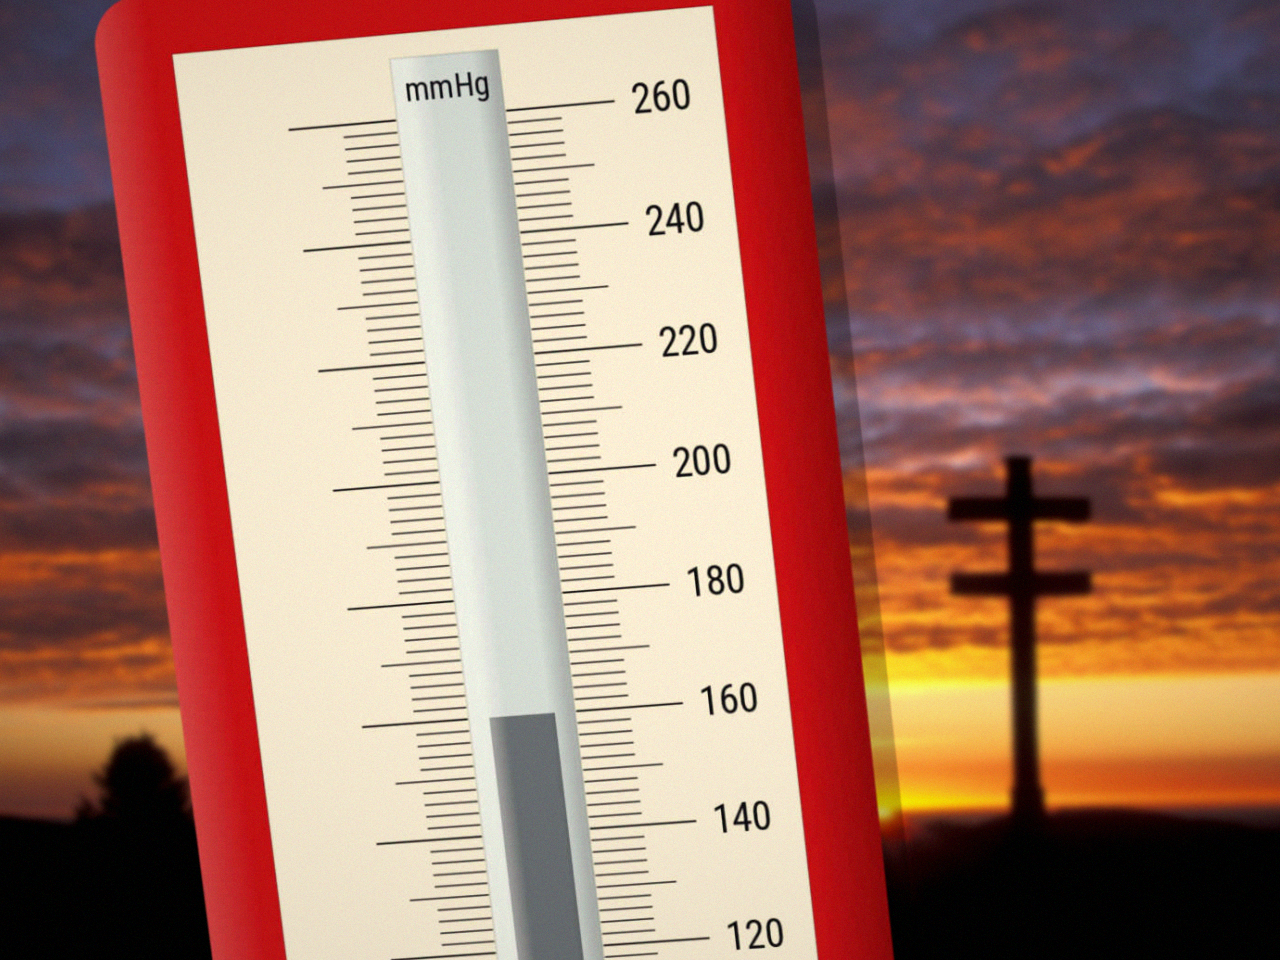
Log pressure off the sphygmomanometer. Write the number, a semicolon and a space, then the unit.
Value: 160; mmHg
